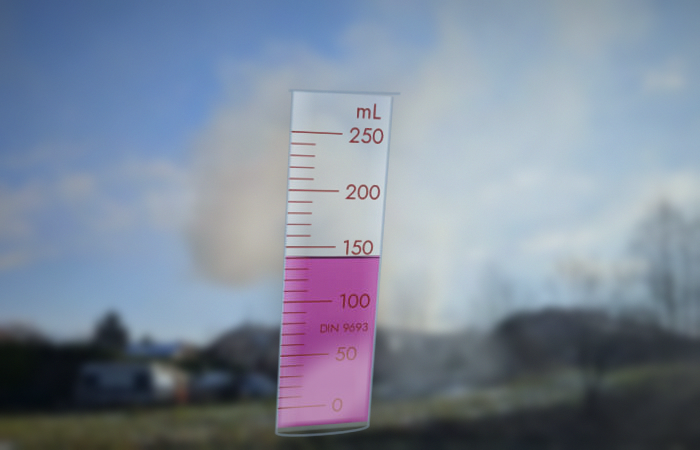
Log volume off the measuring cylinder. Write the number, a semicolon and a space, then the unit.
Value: 140; mL
